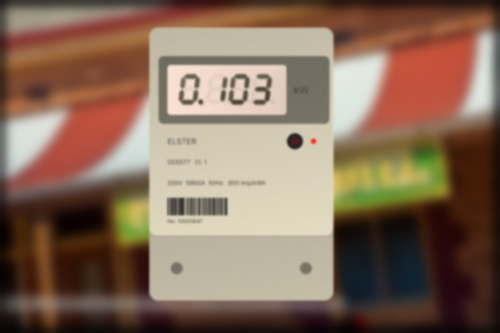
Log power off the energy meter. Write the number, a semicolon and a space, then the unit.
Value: 0.103; kW
